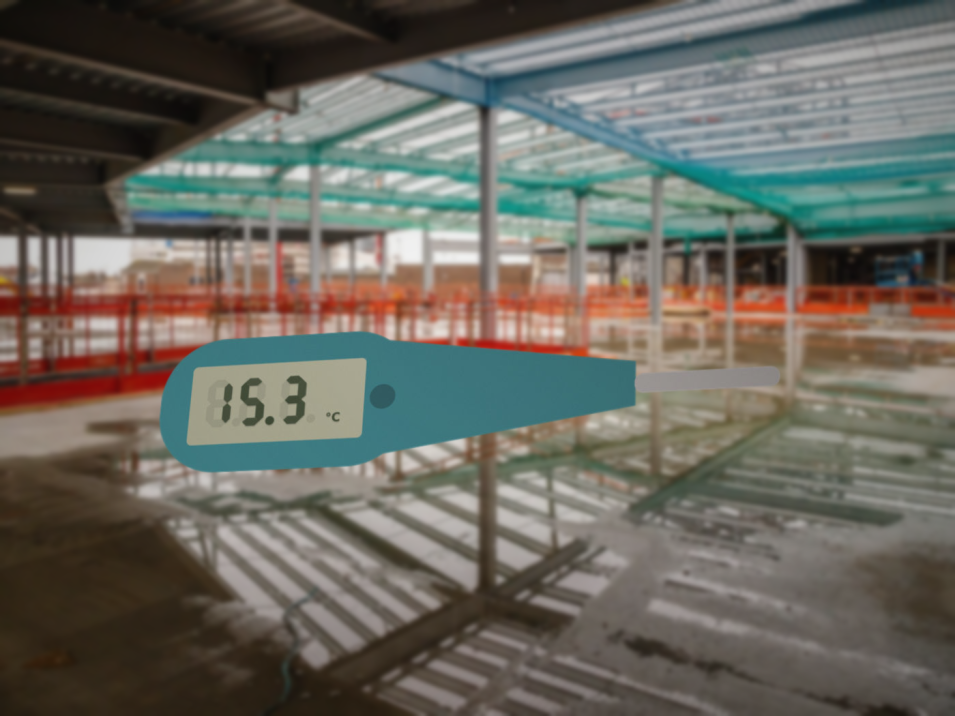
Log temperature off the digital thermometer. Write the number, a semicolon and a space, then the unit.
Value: 15.3; °C
